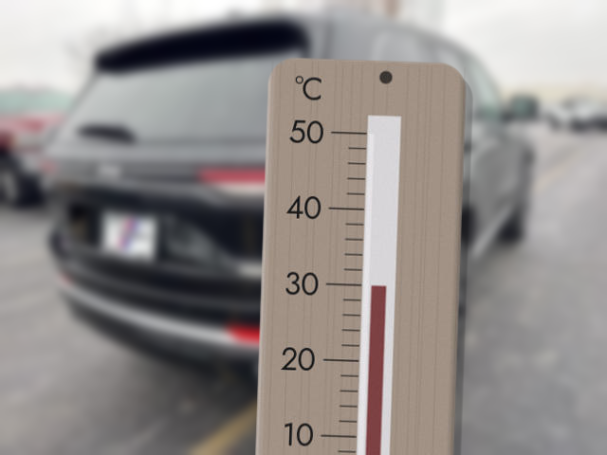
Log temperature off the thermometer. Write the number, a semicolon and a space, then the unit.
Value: 30; °C
